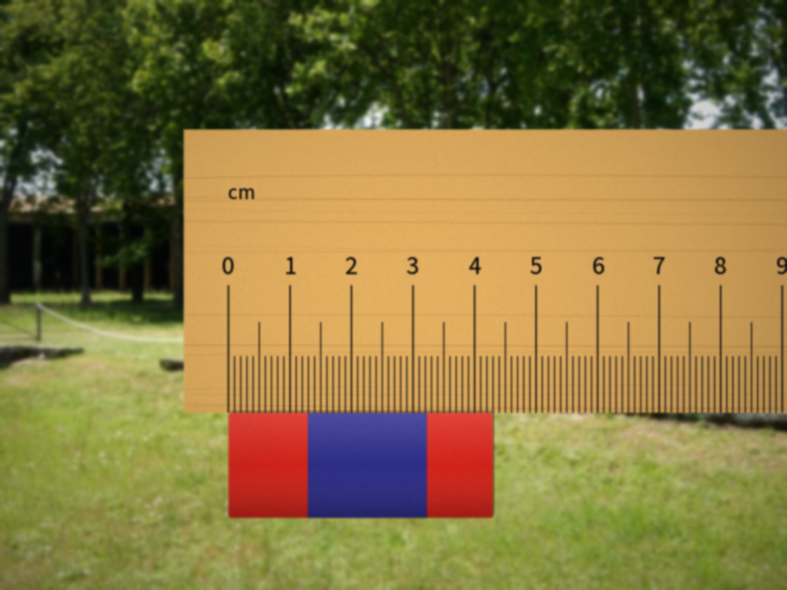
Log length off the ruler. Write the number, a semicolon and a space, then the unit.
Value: 4.3; cm
